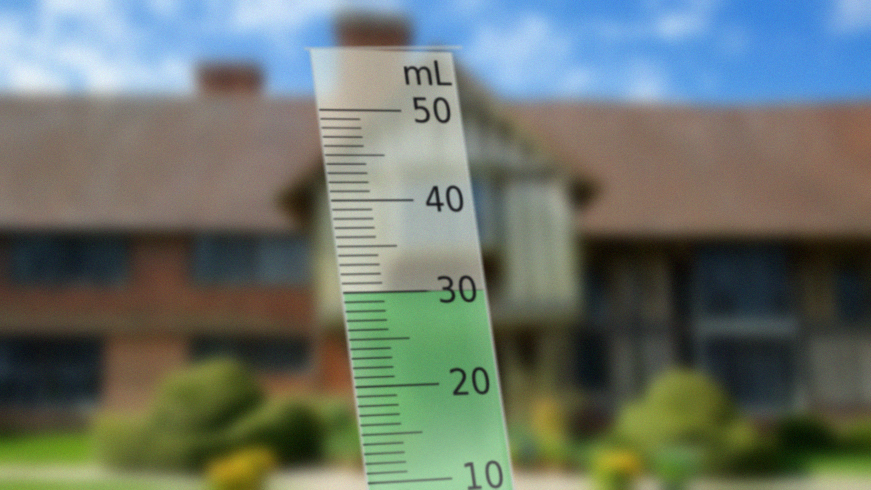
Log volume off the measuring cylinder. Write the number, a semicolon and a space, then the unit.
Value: 30; mL
